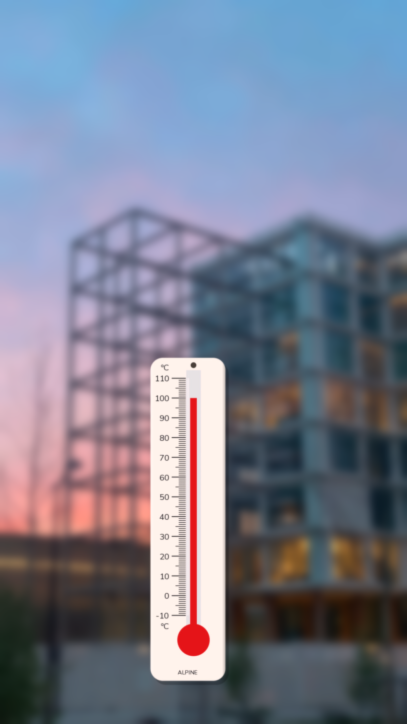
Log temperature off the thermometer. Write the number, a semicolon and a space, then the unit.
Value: 100; °C
